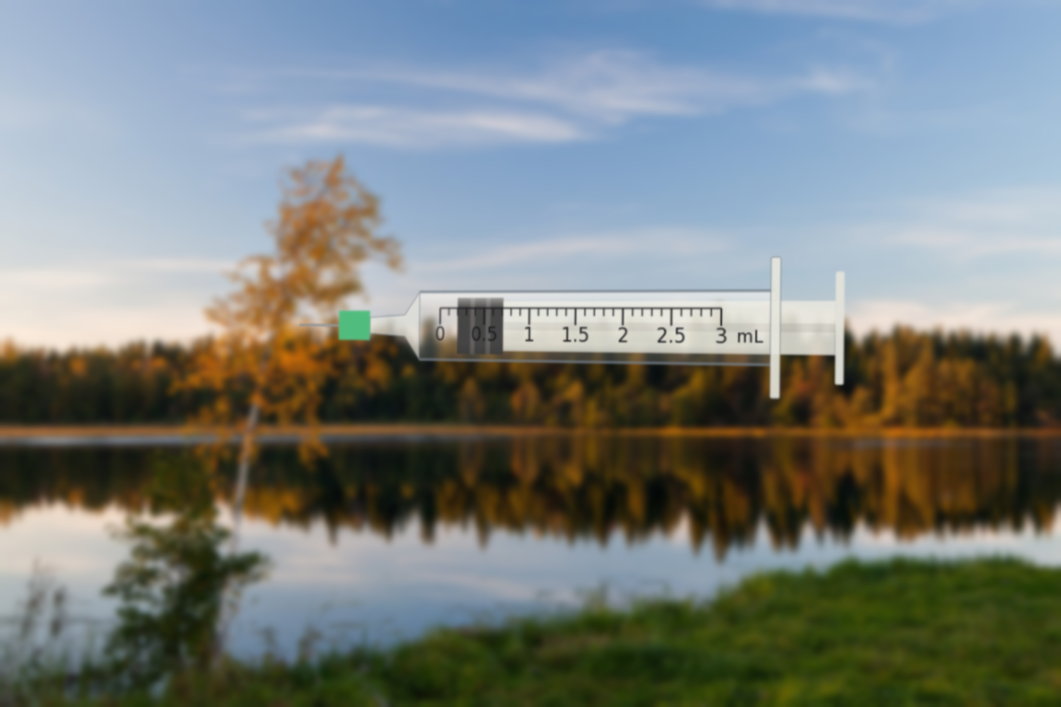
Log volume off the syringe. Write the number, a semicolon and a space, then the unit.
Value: 0.2; mL
